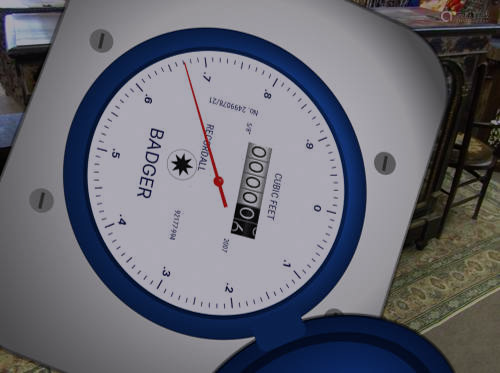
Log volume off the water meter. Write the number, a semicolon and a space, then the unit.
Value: 5.67; ft³
